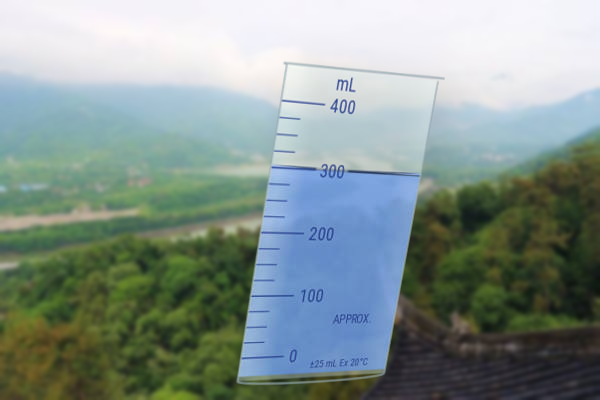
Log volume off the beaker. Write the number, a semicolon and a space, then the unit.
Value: 300; mL
